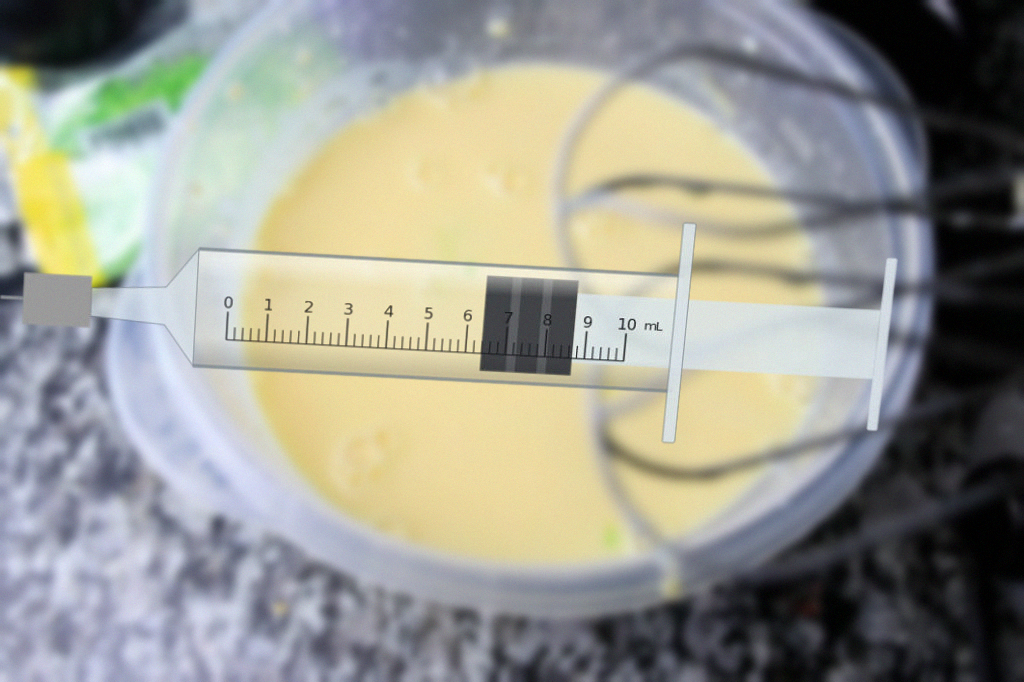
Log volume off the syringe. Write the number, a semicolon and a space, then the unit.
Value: 6.4; mL
